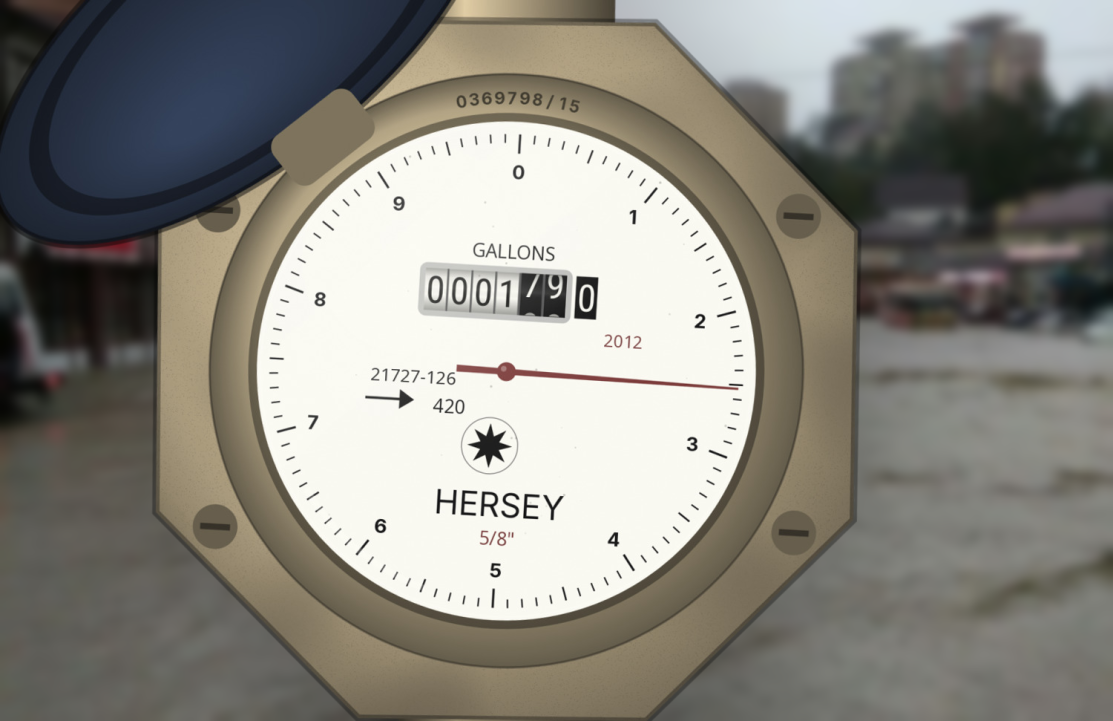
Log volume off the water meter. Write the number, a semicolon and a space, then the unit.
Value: 1792.5; gal
